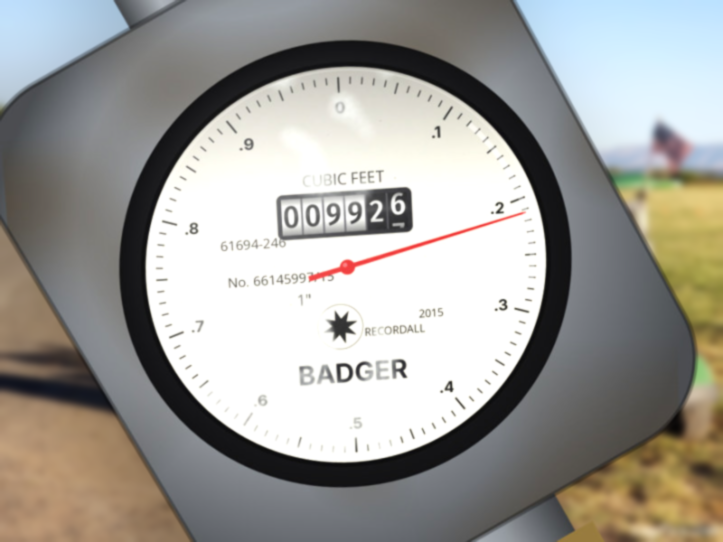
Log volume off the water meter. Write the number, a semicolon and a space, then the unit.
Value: 9926.21; ft³
